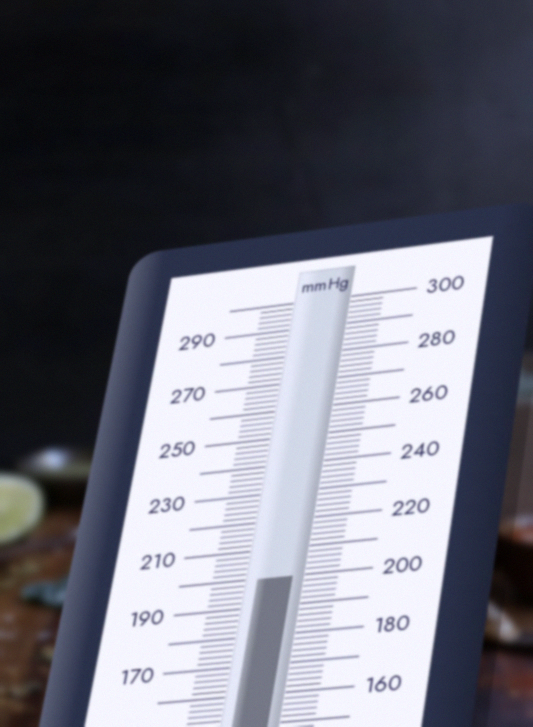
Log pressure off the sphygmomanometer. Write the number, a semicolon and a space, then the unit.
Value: 200; mmHg
